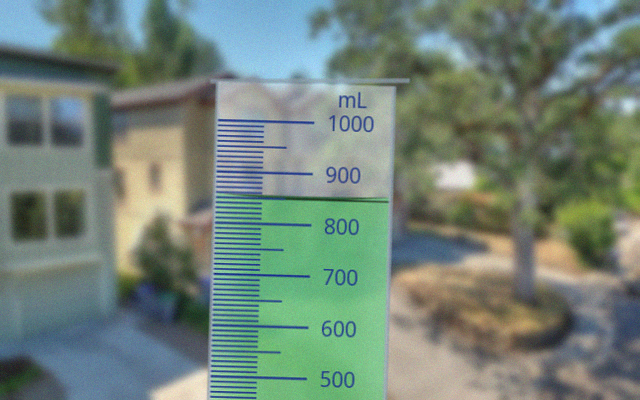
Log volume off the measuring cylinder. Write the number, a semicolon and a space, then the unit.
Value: 850; mL
